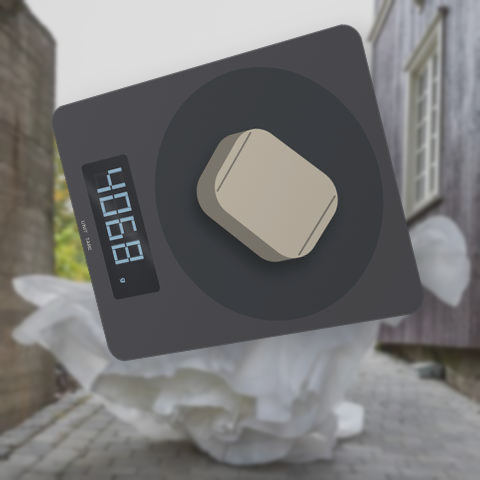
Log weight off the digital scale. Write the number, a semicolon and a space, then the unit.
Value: 4068; g
